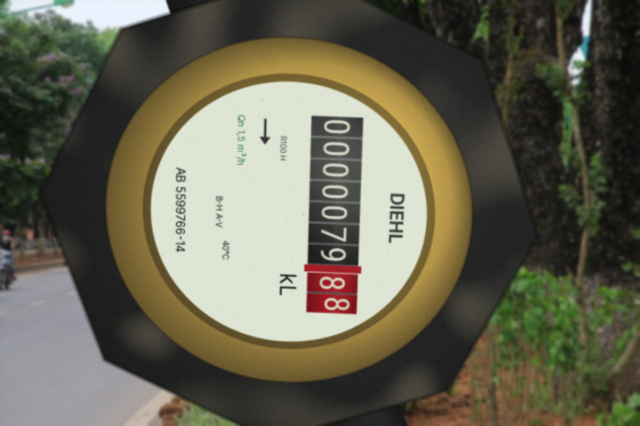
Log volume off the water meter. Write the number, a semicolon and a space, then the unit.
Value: 79.88; kL
